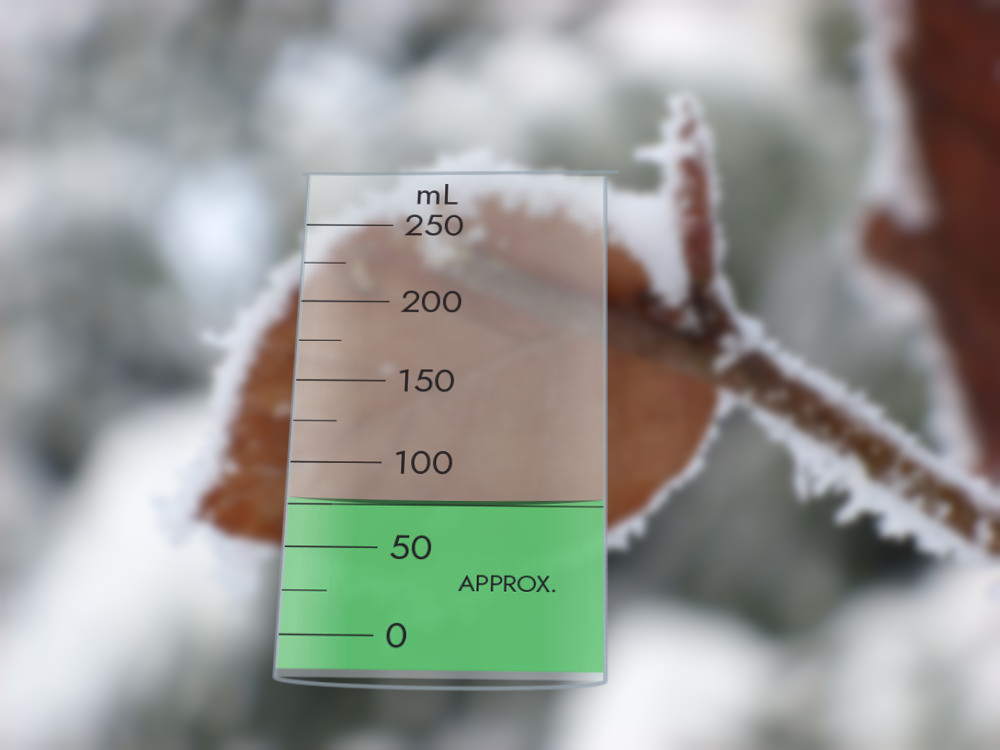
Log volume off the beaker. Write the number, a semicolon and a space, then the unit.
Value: 75; mL
